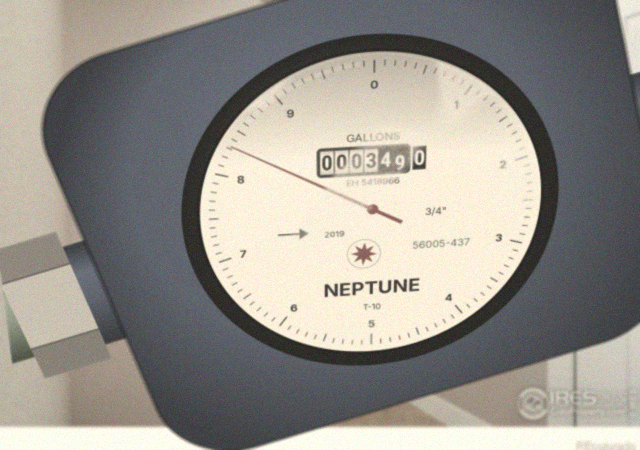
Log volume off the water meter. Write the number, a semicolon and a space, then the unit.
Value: 3488.3; gal
